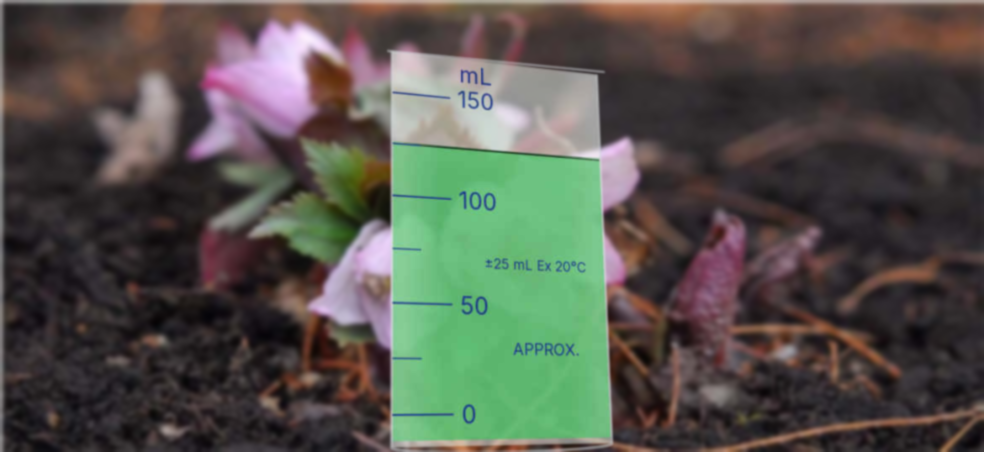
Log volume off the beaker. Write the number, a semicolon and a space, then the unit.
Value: 125; mL
